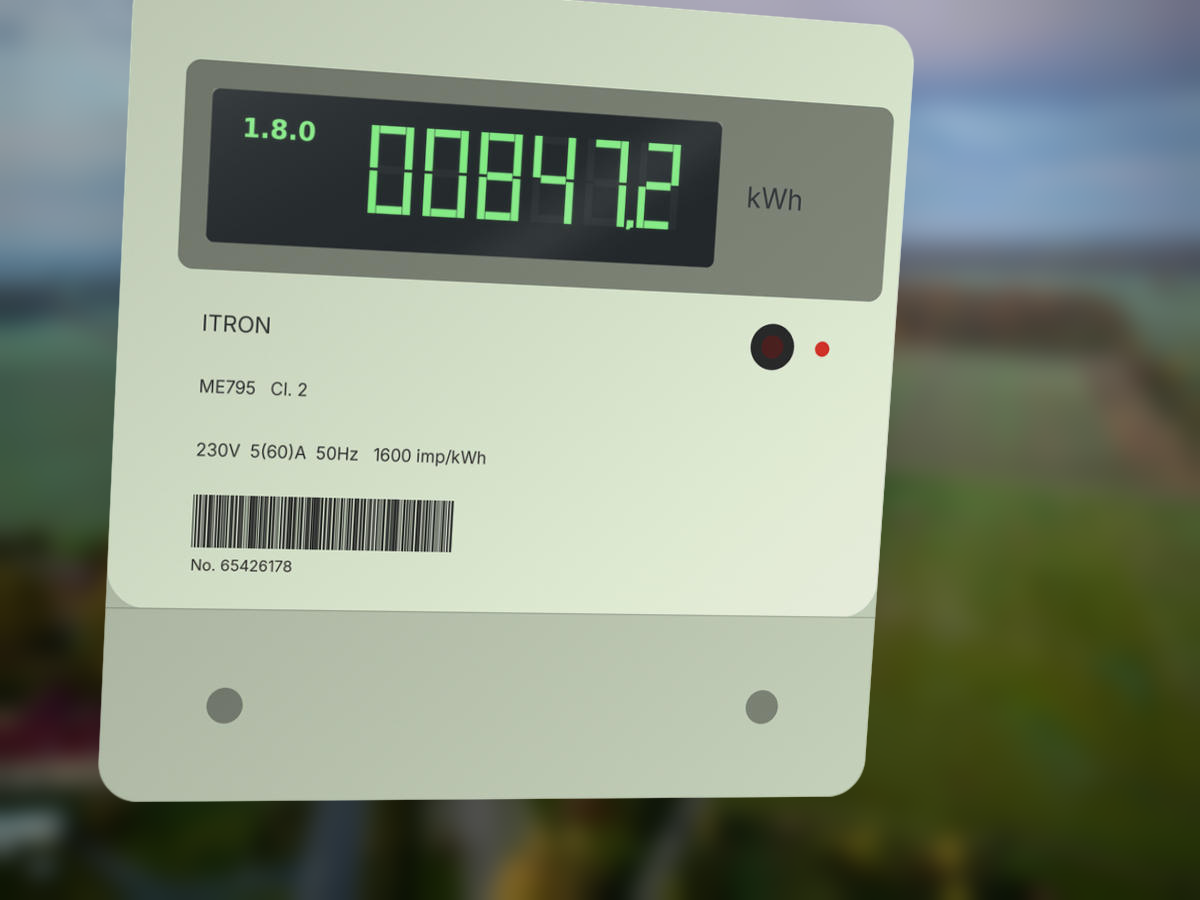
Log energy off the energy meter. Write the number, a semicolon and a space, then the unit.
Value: 847.2; kWh
